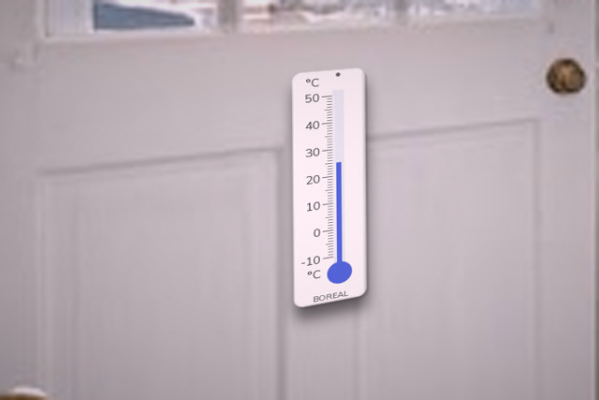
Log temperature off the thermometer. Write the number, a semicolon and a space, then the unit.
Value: 25; °C
